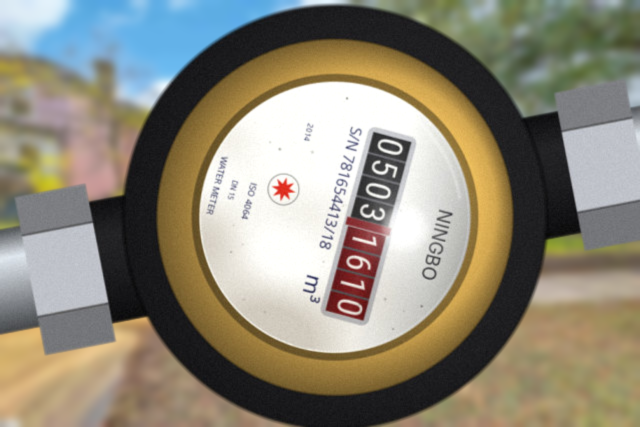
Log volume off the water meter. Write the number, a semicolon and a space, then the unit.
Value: 503.1610; m³
